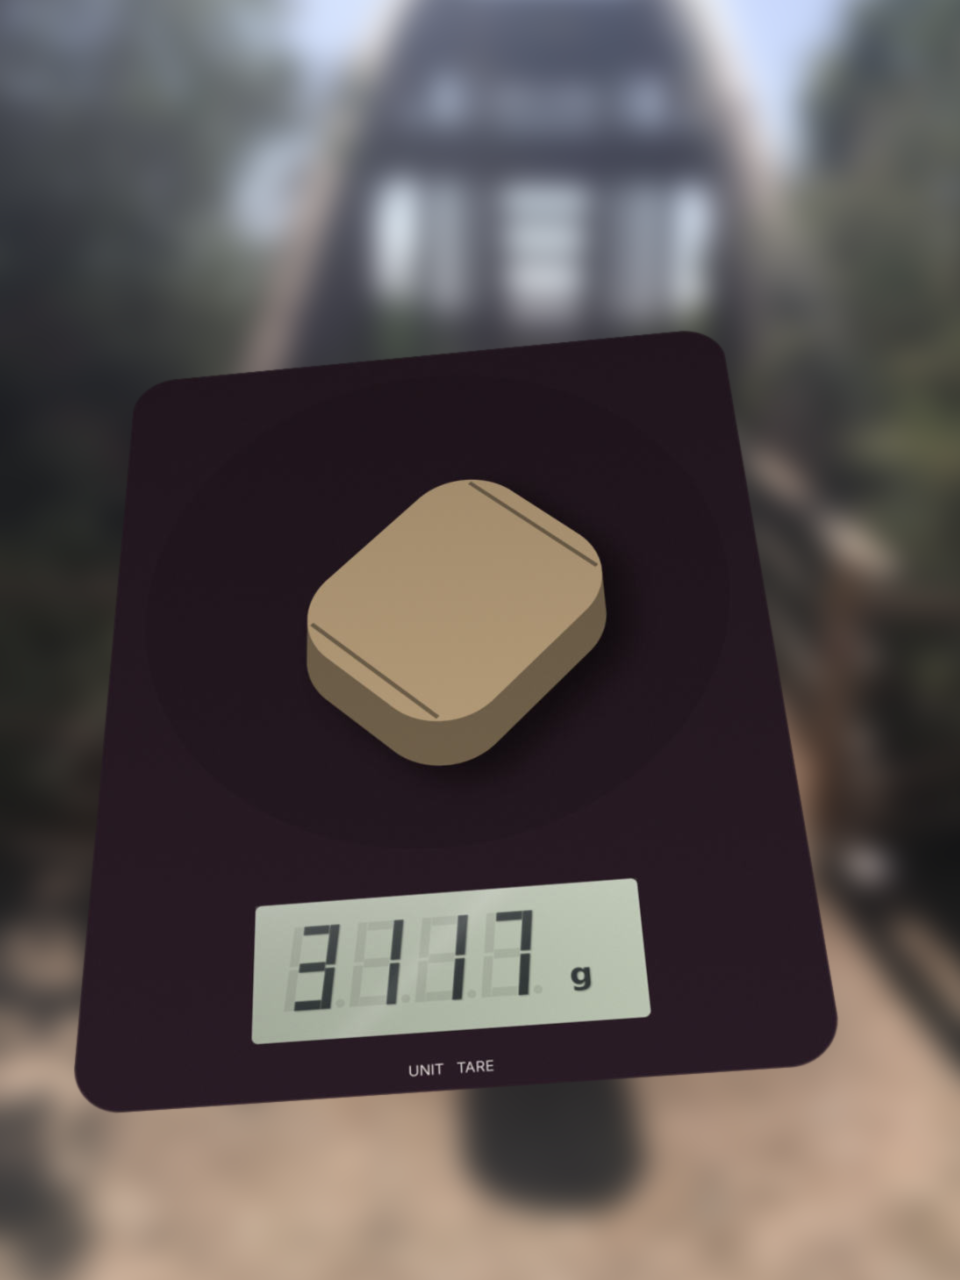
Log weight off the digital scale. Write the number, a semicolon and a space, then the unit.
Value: 3117; g
